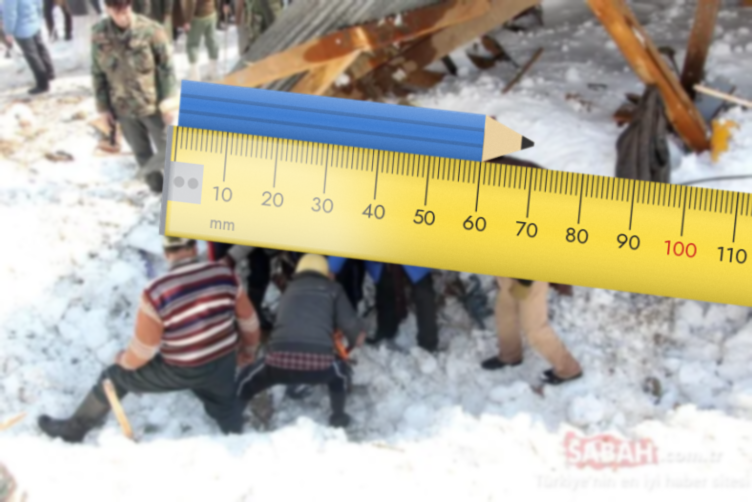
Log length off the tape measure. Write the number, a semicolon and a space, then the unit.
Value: 70; mm
